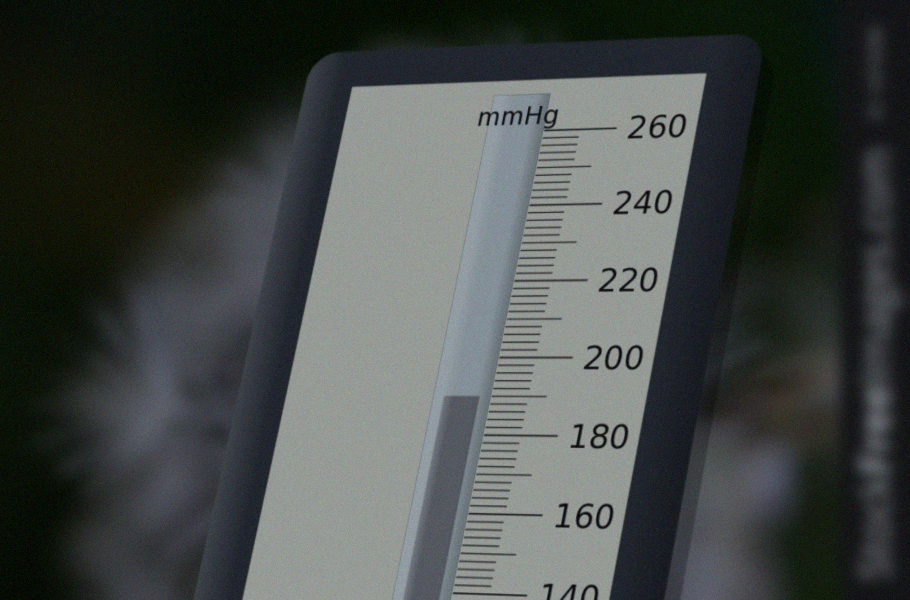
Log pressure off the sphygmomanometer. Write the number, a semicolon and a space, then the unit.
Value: 190; mmHg
